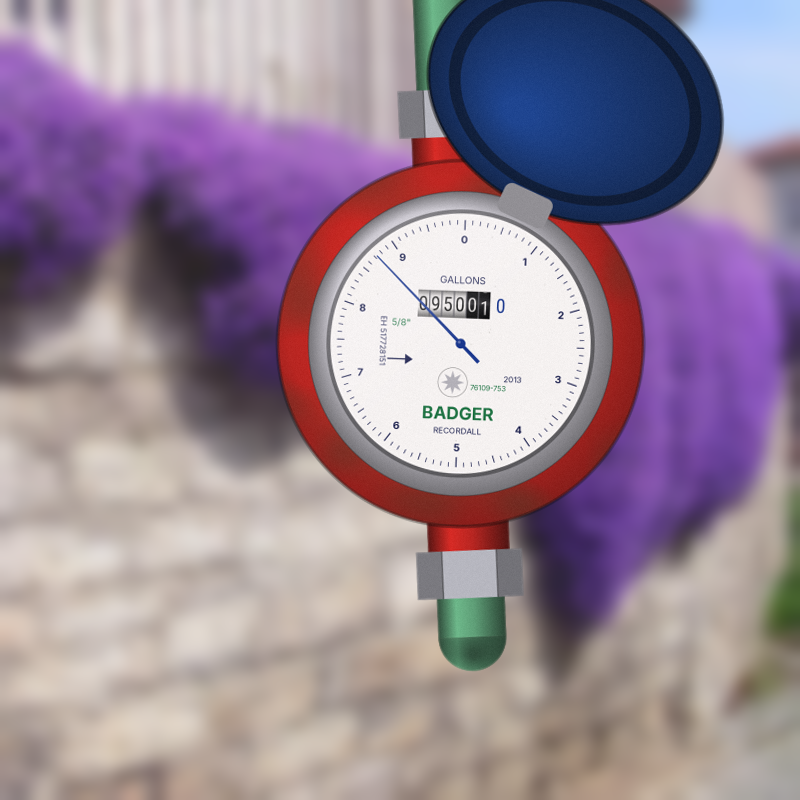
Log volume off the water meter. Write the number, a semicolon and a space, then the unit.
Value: 950008.7; gal
